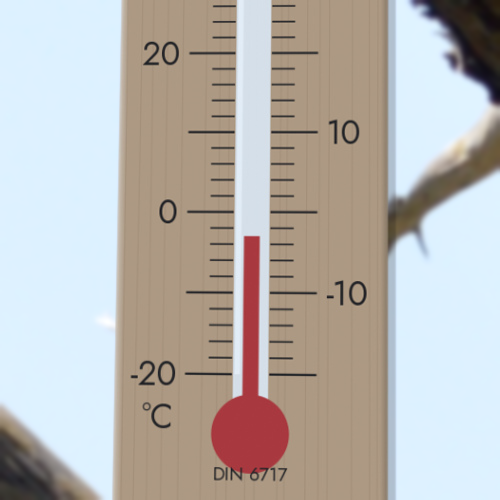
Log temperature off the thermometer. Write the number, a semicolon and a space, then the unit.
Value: -3; °C
